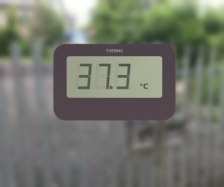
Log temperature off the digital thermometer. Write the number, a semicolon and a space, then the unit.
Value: 37.3; °C
